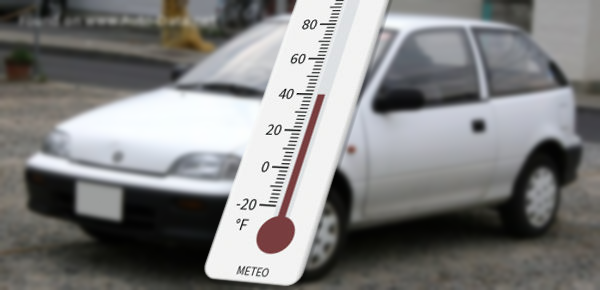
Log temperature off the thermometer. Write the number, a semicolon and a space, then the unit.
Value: 40; °F
